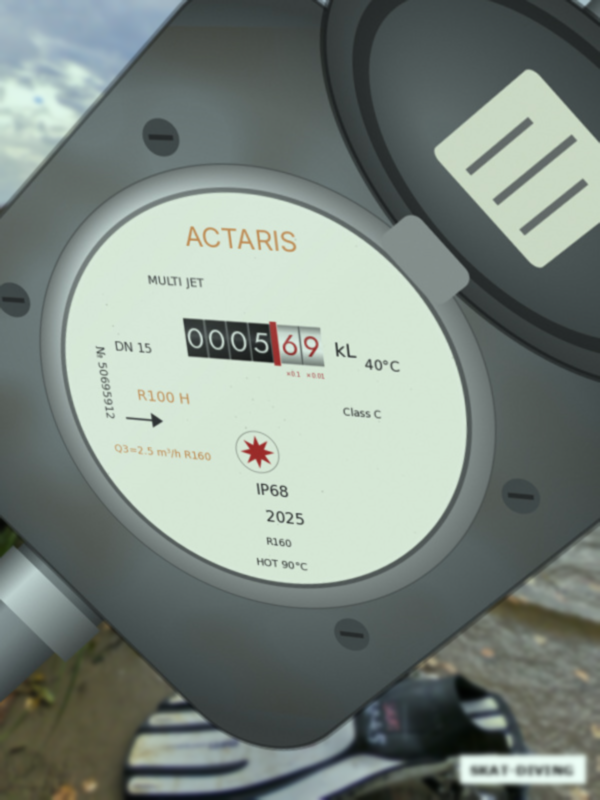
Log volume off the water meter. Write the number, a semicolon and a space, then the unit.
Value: 5.69; kL
